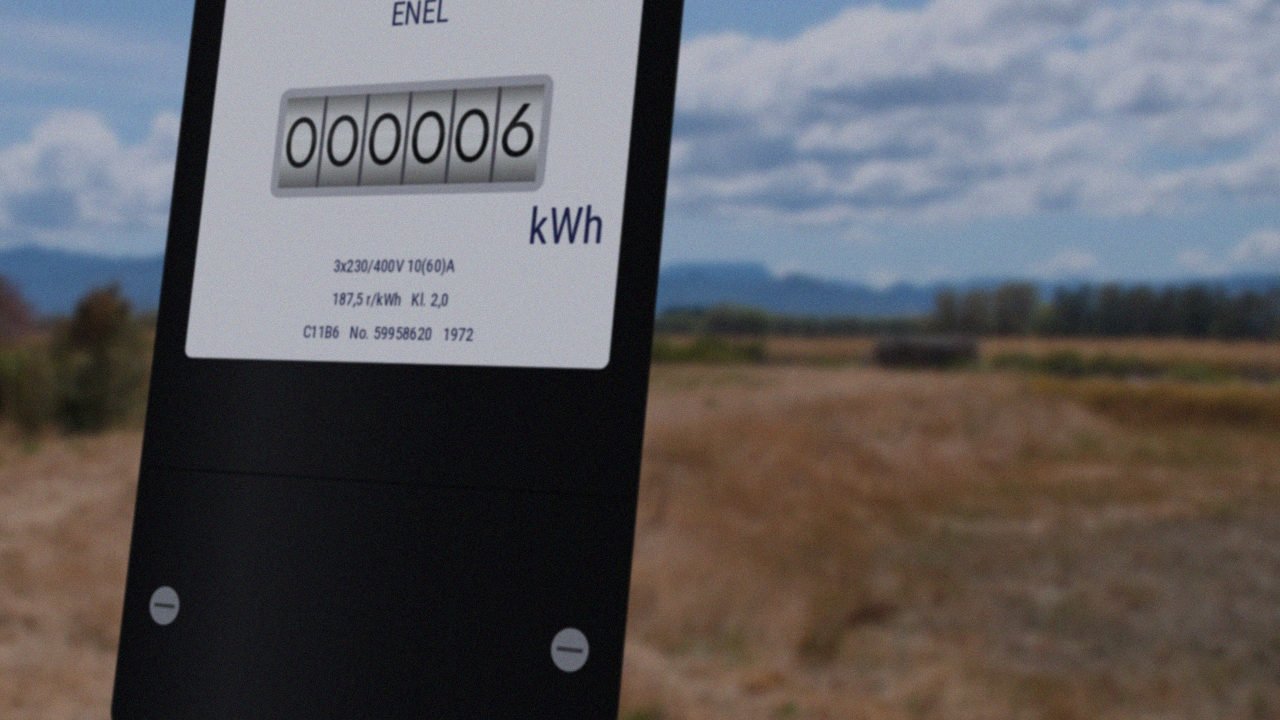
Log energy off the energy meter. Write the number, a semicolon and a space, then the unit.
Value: 6; kWh
